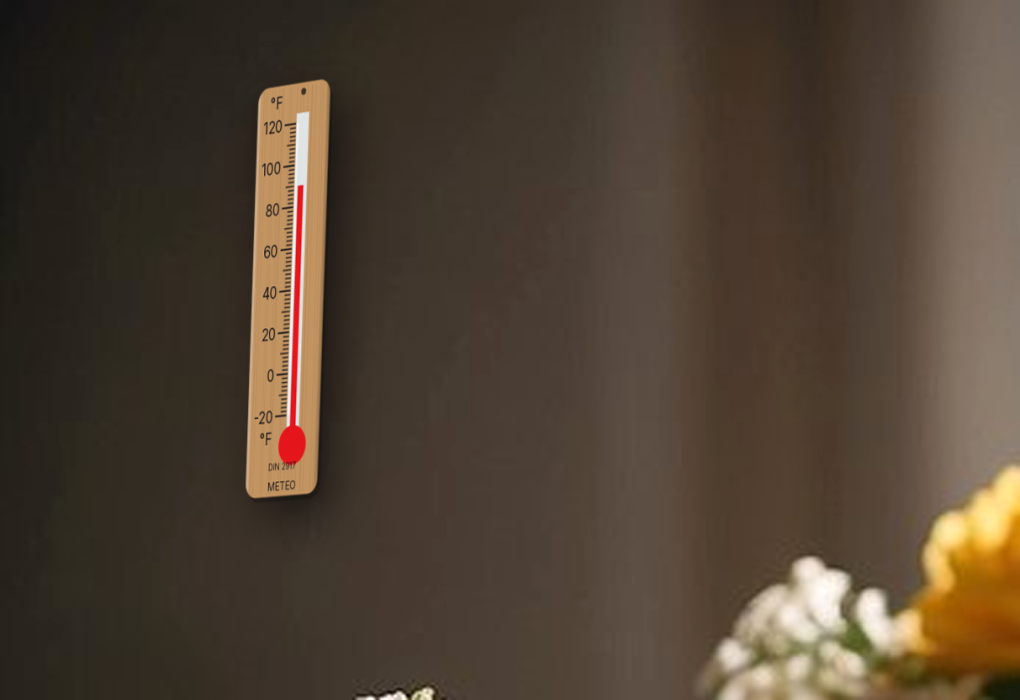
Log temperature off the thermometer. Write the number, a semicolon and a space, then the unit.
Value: 90; °F
